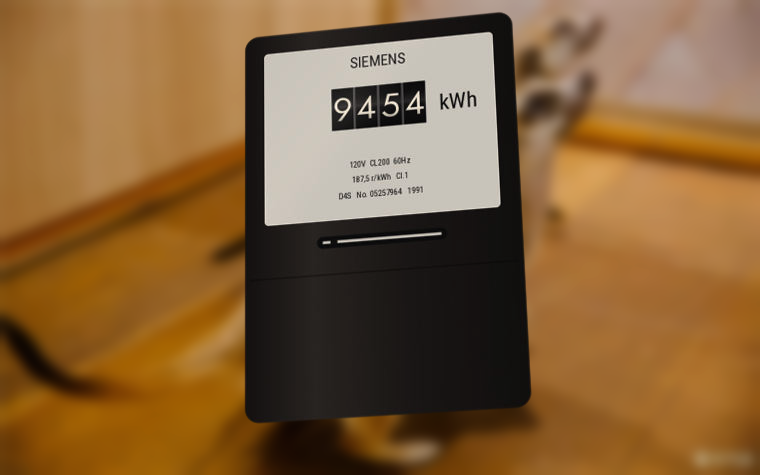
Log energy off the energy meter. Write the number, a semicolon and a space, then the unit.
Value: 9454; kWh
